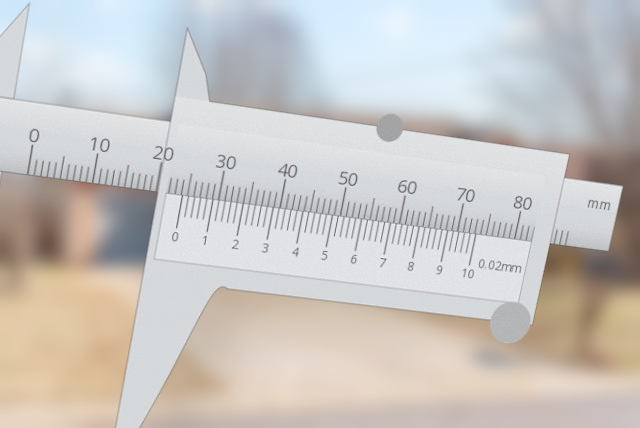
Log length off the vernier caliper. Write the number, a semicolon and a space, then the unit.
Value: 24.2; mm
